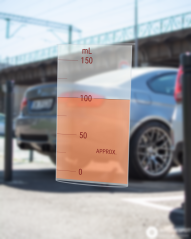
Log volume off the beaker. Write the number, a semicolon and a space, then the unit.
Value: 100; mL
